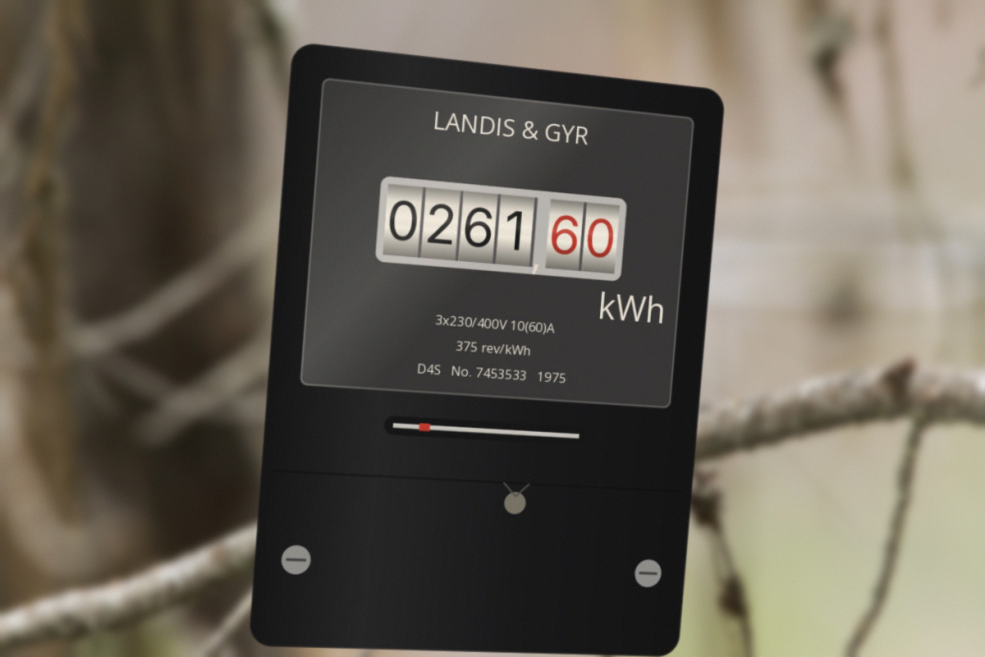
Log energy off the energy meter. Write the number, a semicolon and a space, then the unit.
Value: 261.60; kWh
